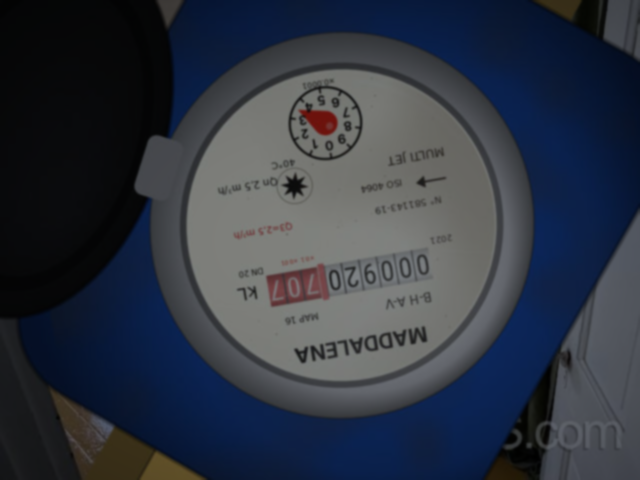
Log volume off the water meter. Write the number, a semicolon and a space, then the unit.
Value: 920.7073; kL
